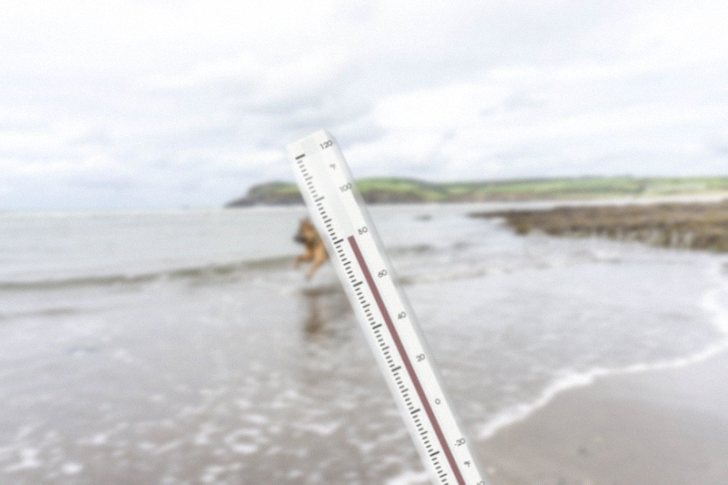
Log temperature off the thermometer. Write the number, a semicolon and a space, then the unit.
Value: 80; °F
